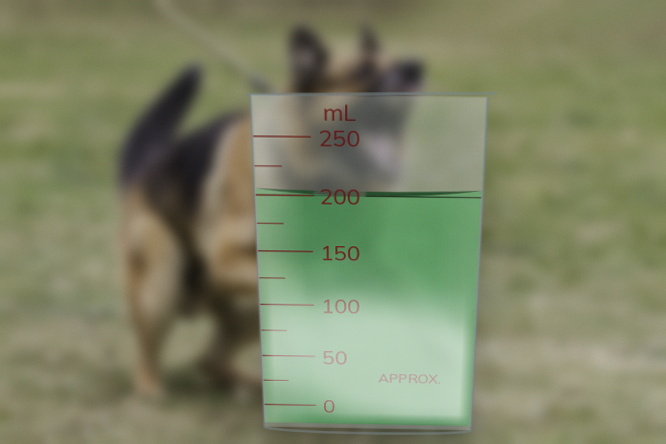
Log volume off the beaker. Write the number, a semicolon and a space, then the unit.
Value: 200; mL
